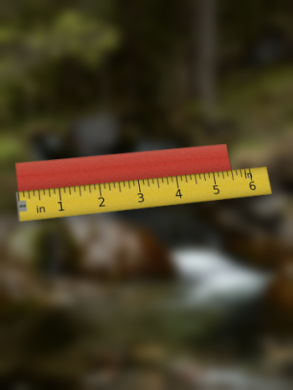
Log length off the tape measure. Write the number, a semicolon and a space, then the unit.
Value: 5.5; in
